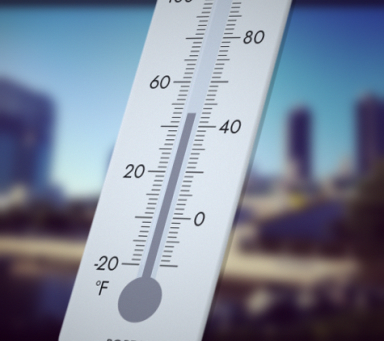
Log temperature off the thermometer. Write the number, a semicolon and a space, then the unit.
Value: 46; °F
